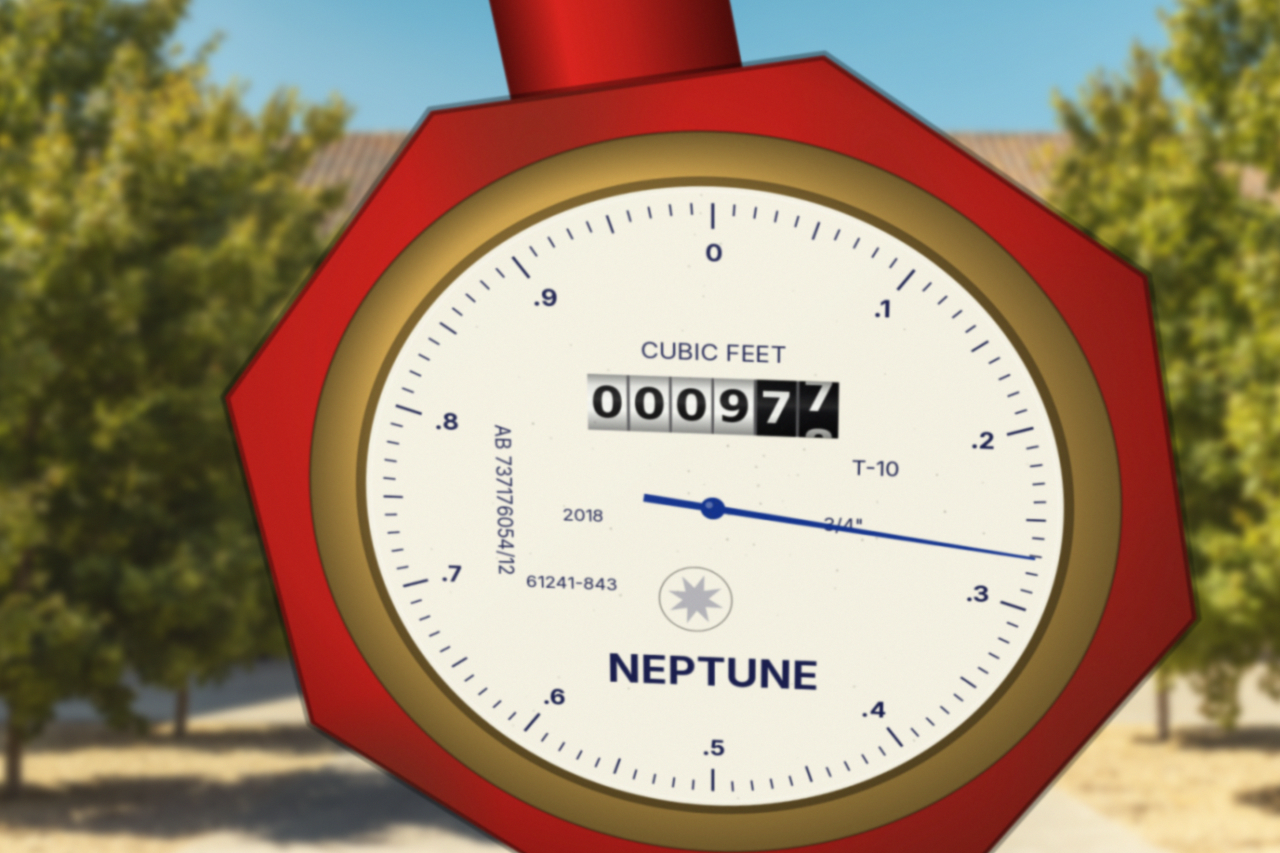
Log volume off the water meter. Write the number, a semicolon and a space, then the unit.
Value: 977.27; ft³
